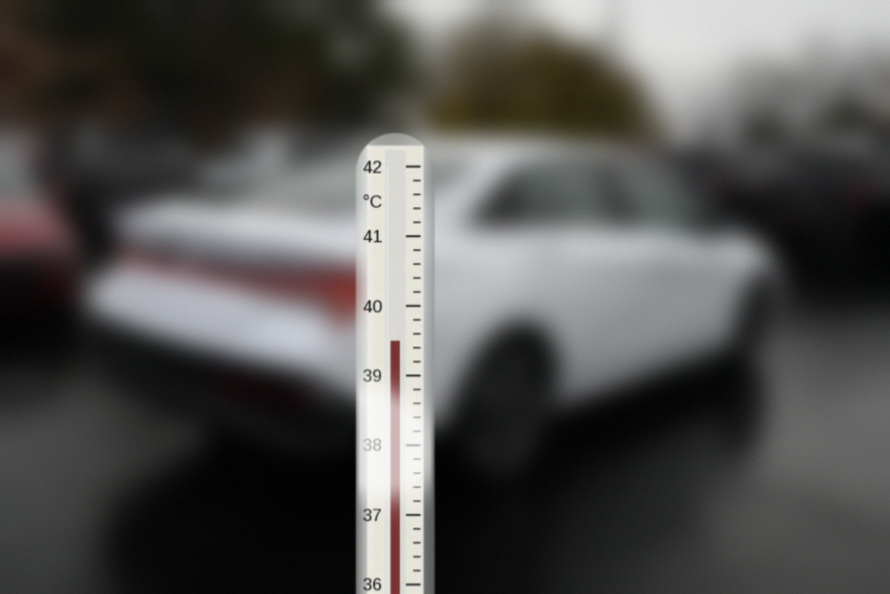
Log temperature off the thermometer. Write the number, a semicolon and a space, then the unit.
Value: 39.5; °C
